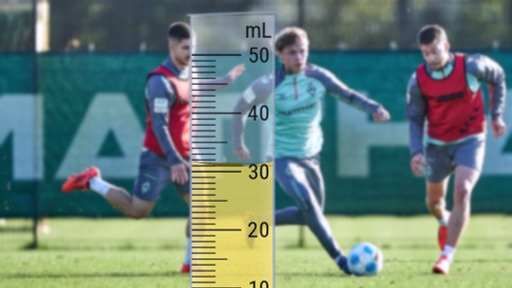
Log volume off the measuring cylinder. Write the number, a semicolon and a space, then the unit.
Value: 31; mL
